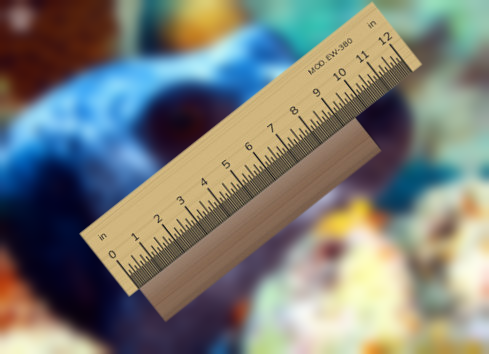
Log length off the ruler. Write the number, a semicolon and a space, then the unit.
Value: 9.5; in
